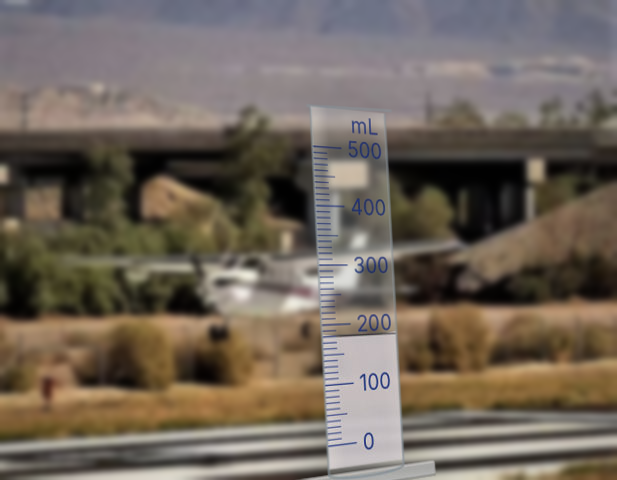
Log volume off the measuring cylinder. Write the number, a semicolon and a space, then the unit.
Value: 180; mL
